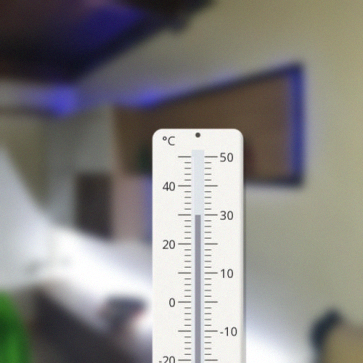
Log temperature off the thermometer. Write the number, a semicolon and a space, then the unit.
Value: 30; °C
